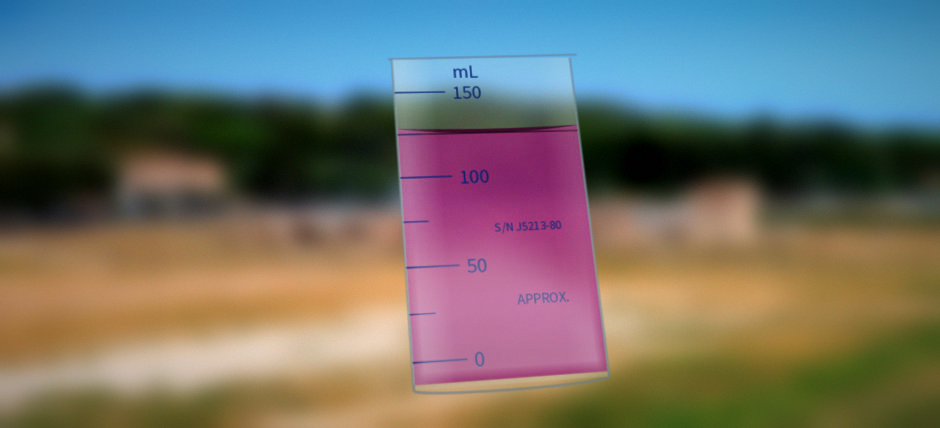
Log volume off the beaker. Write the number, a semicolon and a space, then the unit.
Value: 125; mL
